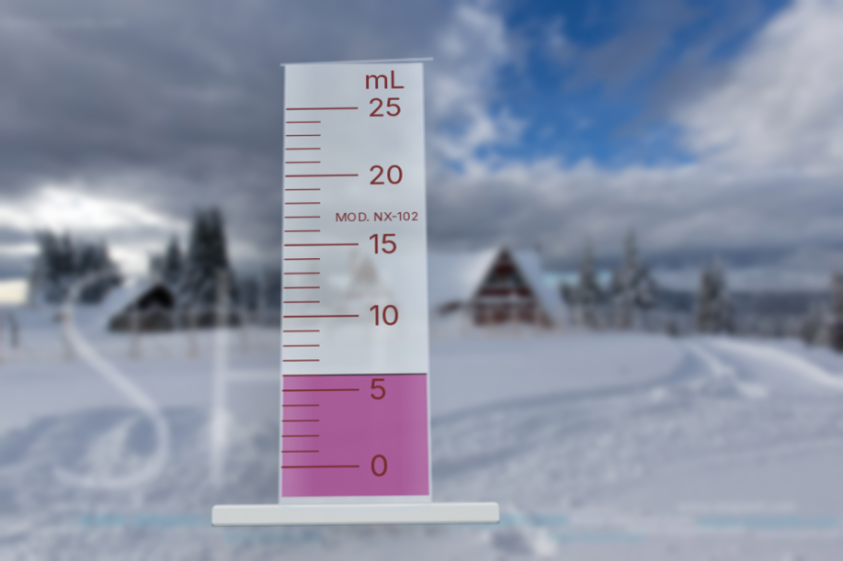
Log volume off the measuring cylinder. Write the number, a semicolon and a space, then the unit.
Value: 6; mL
